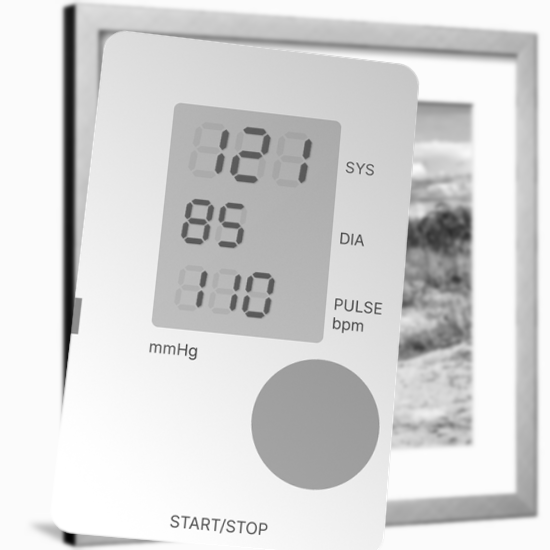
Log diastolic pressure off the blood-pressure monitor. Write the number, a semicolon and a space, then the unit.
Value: 85; mmHg
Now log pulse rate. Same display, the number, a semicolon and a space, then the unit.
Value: 110; bpm
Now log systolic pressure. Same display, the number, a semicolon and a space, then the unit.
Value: 121; mmHg
